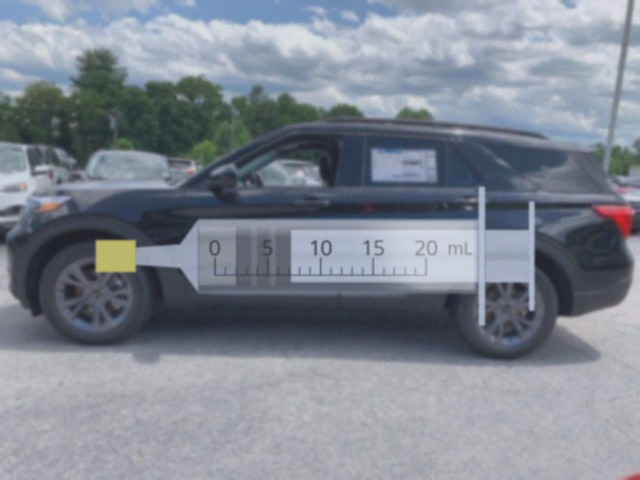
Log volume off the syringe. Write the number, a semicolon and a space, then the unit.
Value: 2; mL
